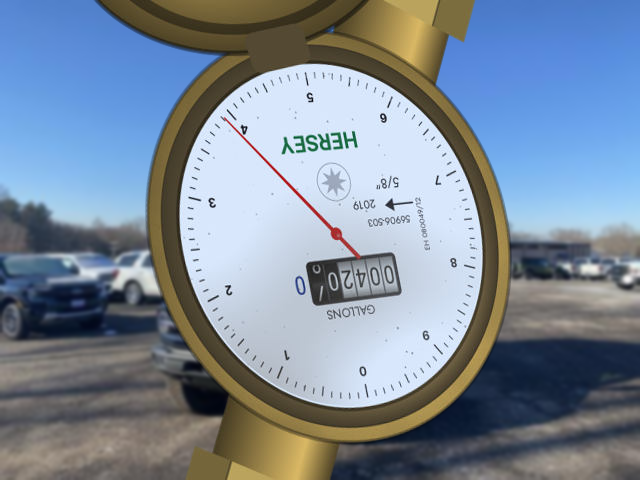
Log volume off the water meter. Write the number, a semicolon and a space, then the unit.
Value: 42073.9; gal
